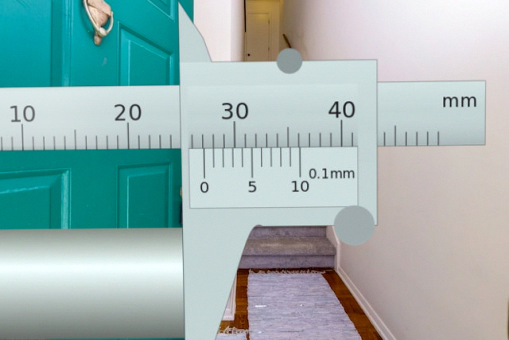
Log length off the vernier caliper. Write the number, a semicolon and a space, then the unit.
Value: 27.1; mm
